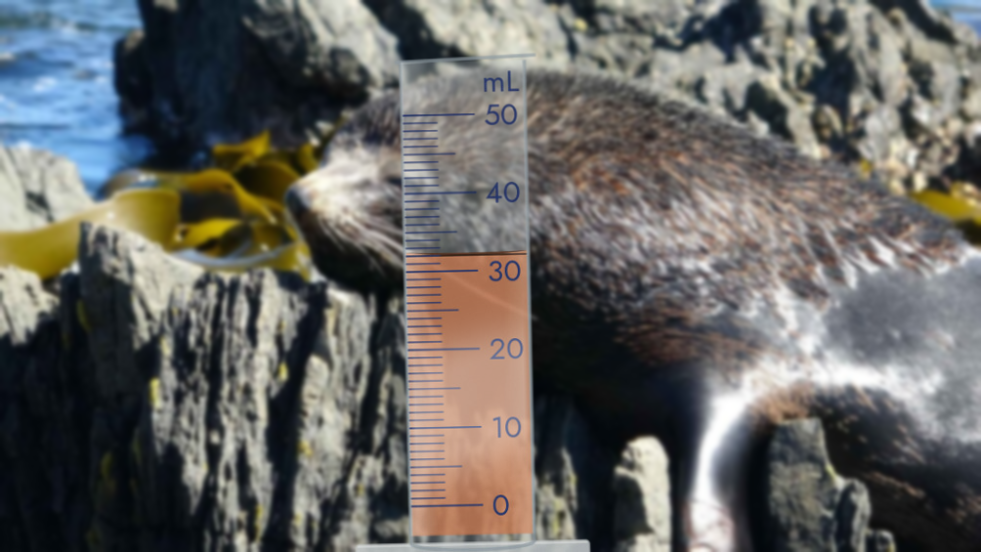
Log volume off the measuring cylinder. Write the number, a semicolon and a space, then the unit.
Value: 32; mL
